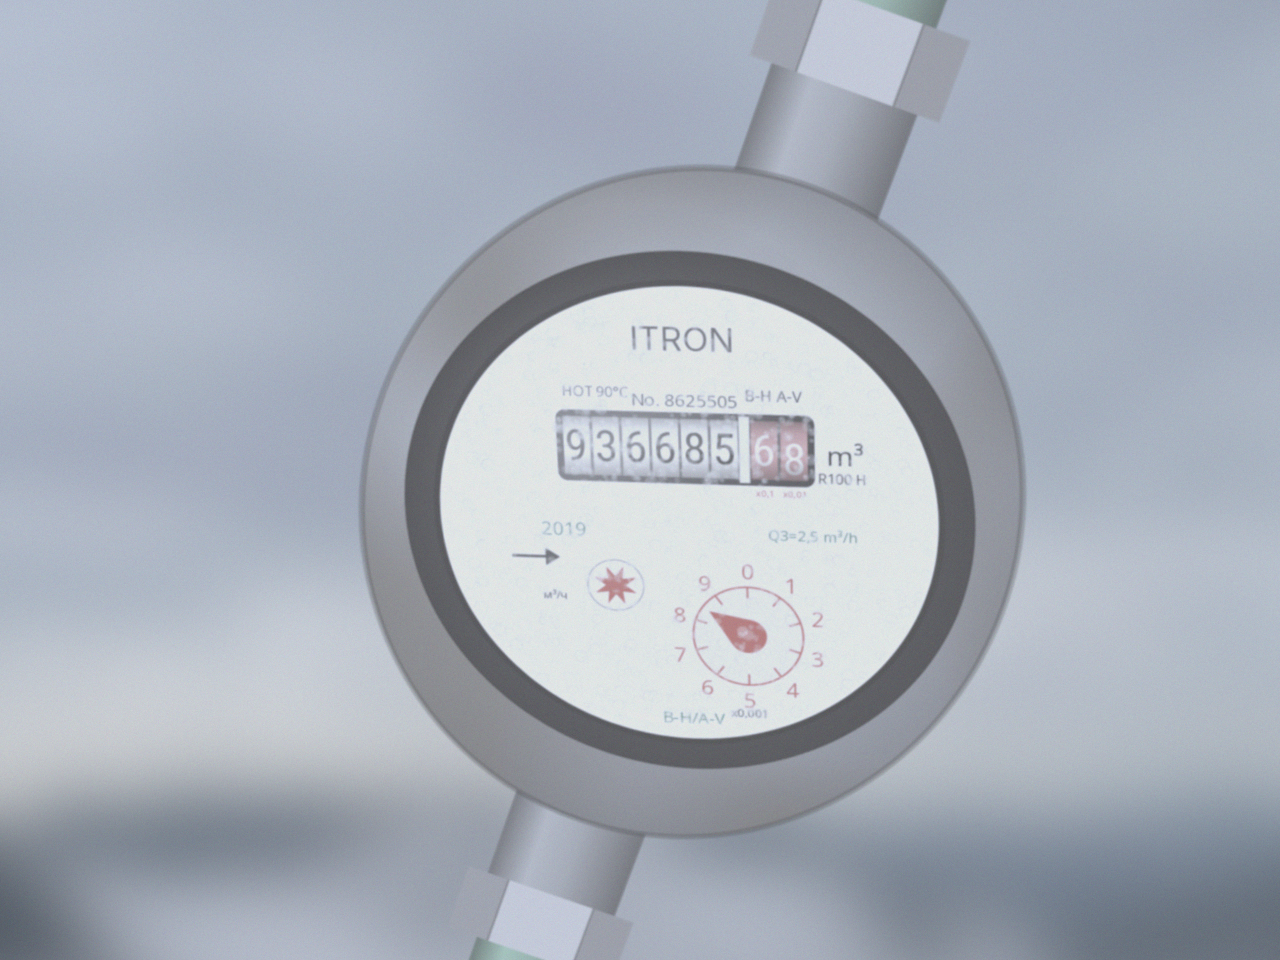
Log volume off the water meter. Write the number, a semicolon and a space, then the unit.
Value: 936685.678; m³
